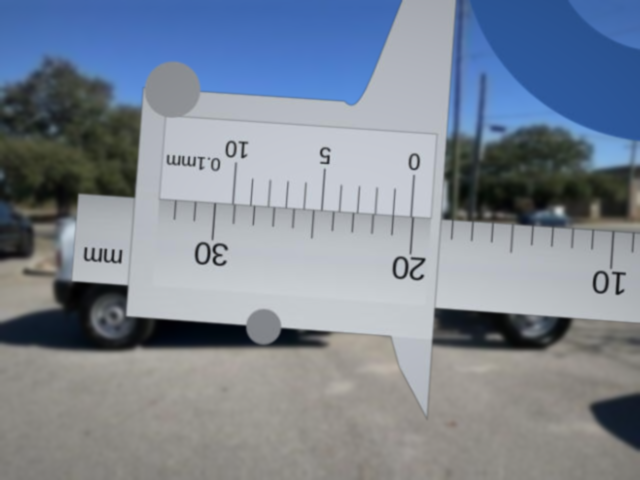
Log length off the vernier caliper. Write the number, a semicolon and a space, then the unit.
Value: 20.1; mm
